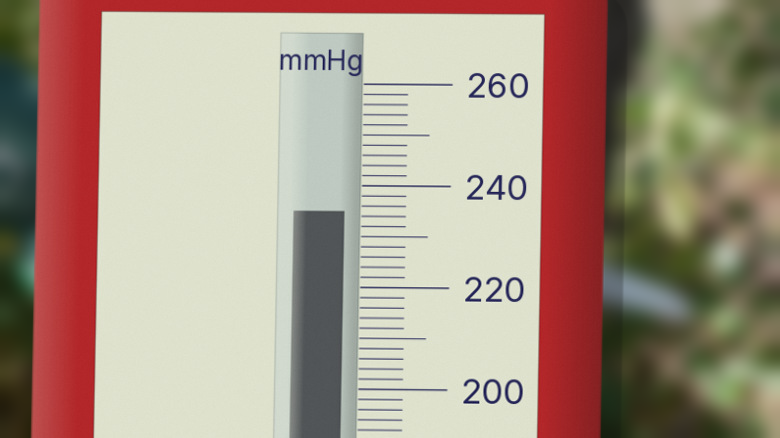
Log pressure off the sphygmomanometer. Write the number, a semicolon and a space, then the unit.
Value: 235; mmHg
